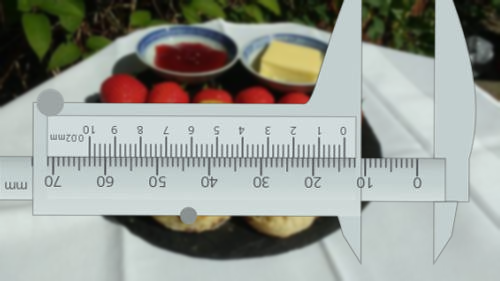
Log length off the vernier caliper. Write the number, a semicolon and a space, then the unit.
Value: 14.0; mm
